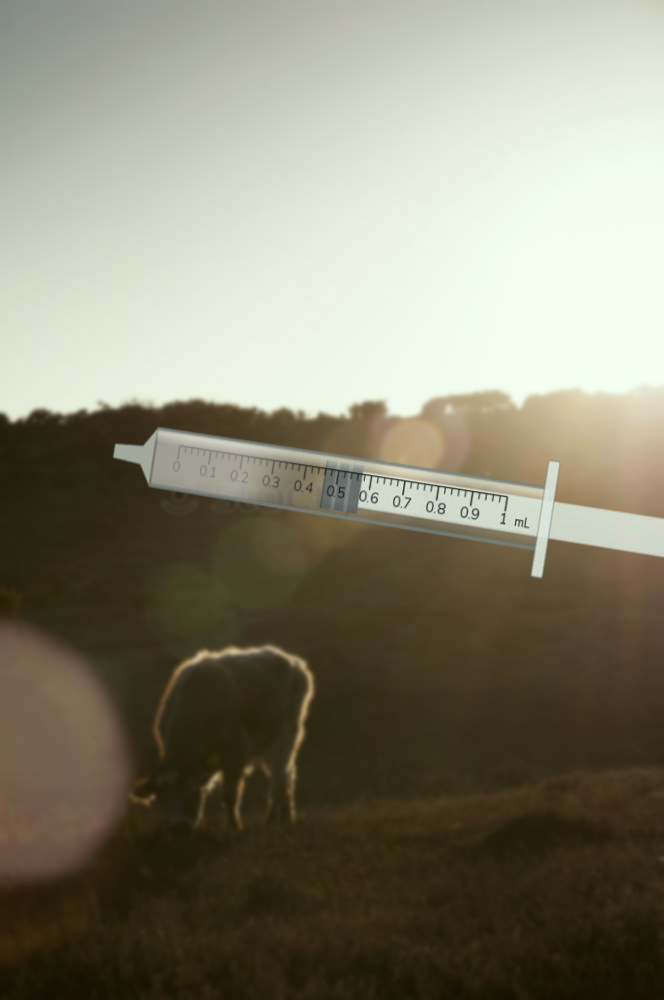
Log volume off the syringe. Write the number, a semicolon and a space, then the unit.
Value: 0.46; mL
